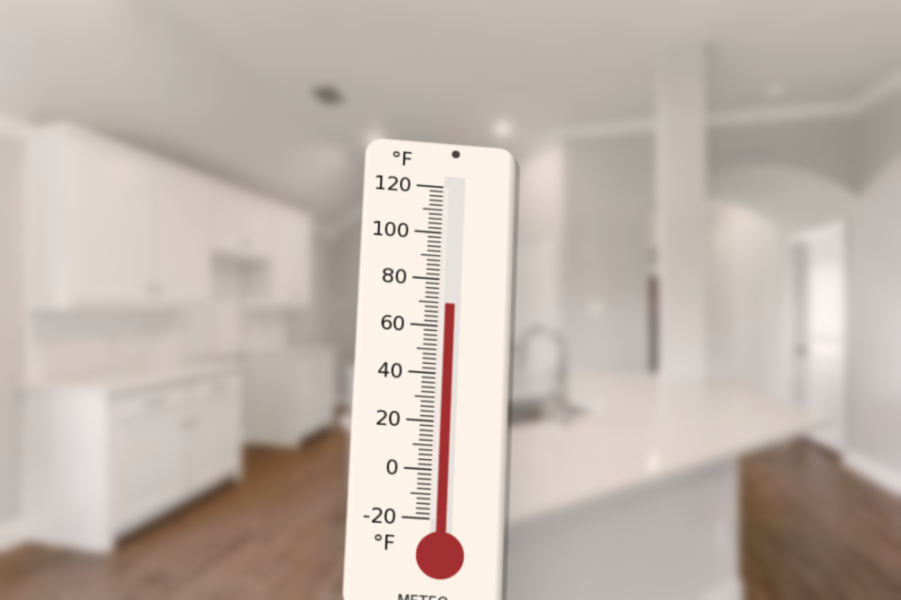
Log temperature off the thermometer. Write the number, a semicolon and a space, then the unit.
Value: 70; °F
